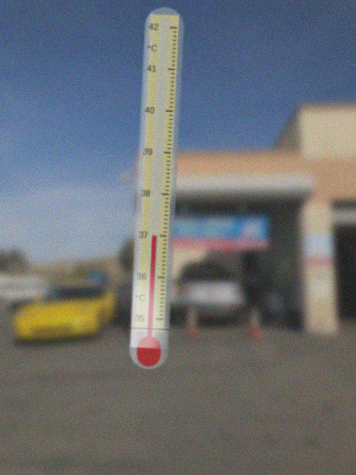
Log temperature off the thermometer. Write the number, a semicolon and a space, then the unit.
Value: 37; °C
